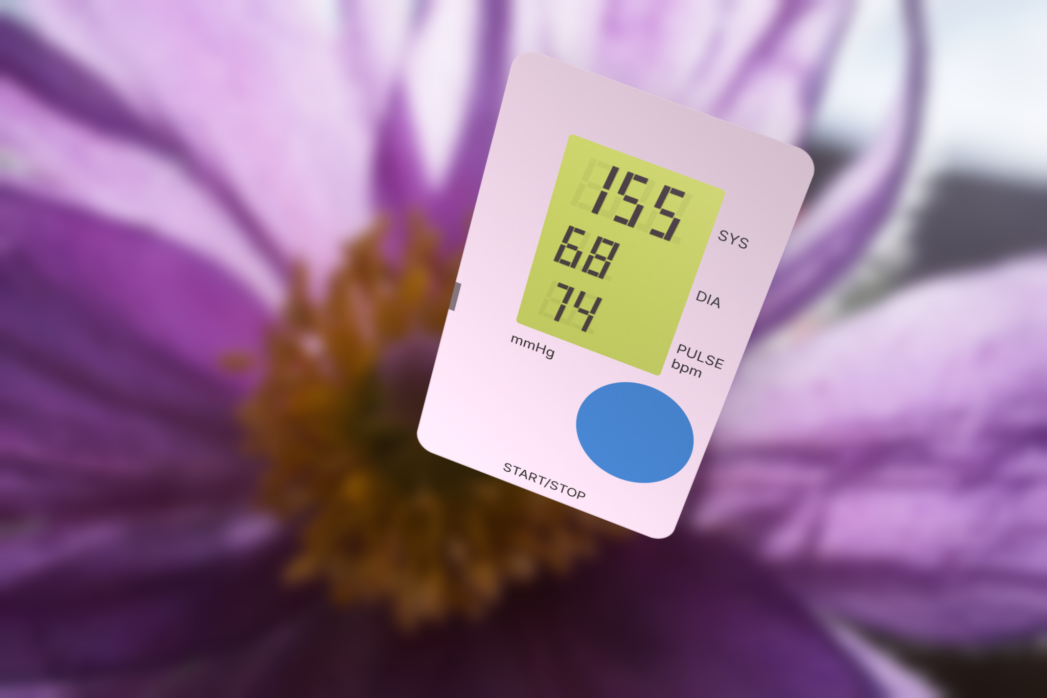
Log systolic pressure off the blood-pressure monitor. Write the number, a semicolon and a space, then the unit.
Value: 155; mmHg
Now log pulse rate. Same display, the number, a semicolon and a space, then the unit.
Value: 74; bpm
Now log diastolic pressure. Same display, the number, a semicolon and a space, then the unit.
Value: 68; mmHg
